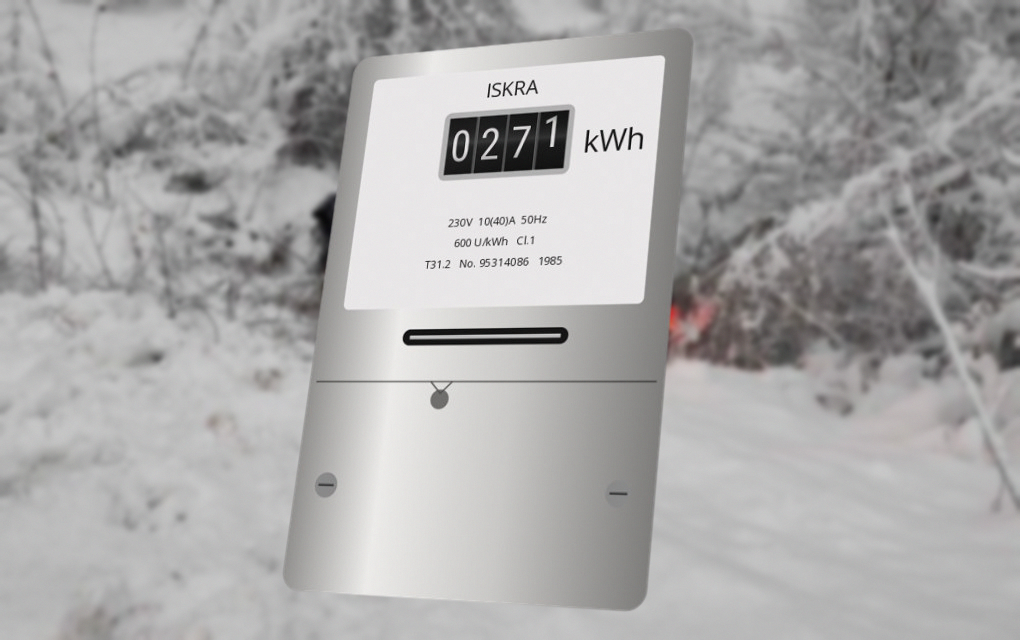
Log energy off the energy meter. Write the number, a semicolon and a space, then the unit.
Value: 271; kWh
